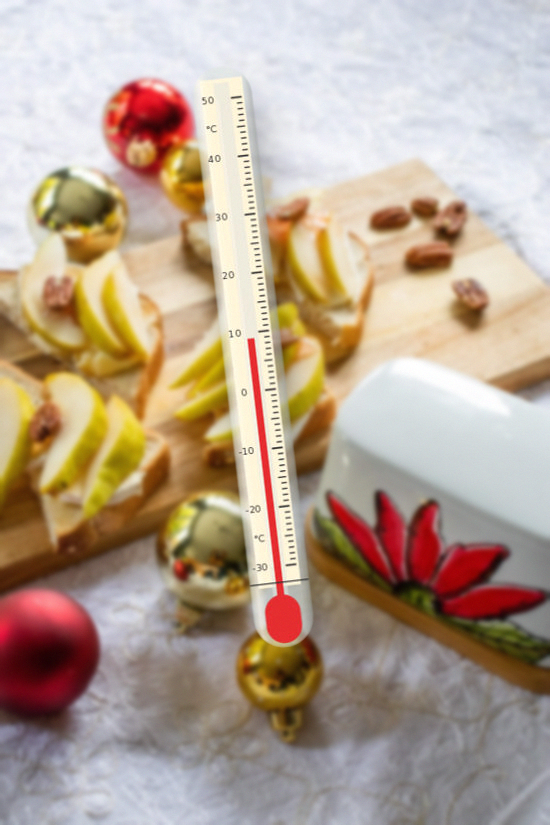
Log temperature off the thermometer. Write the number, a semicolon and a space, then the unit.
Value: 9; °C
